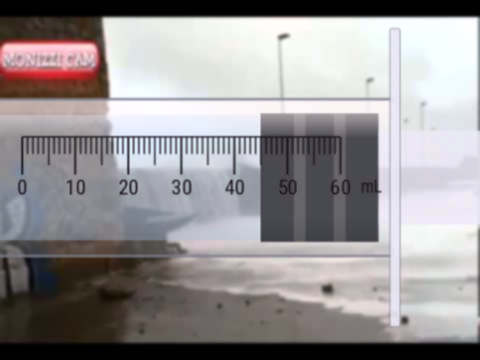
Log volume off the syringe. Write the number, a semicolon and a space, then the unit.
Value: 45; mL
